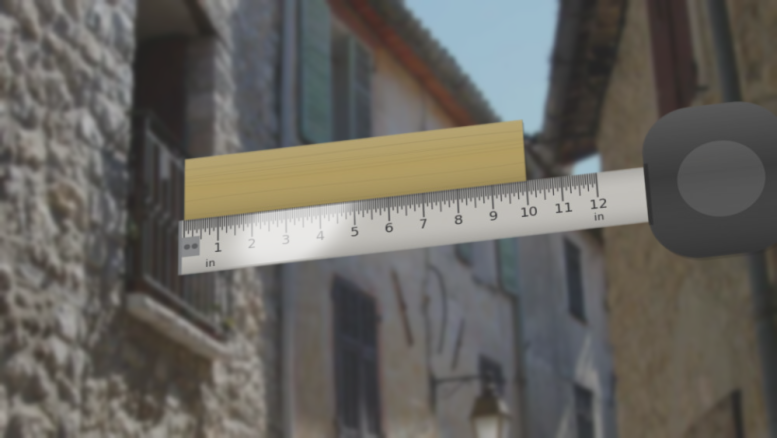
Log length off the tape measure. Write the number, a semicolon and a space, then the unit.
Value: 10; in
